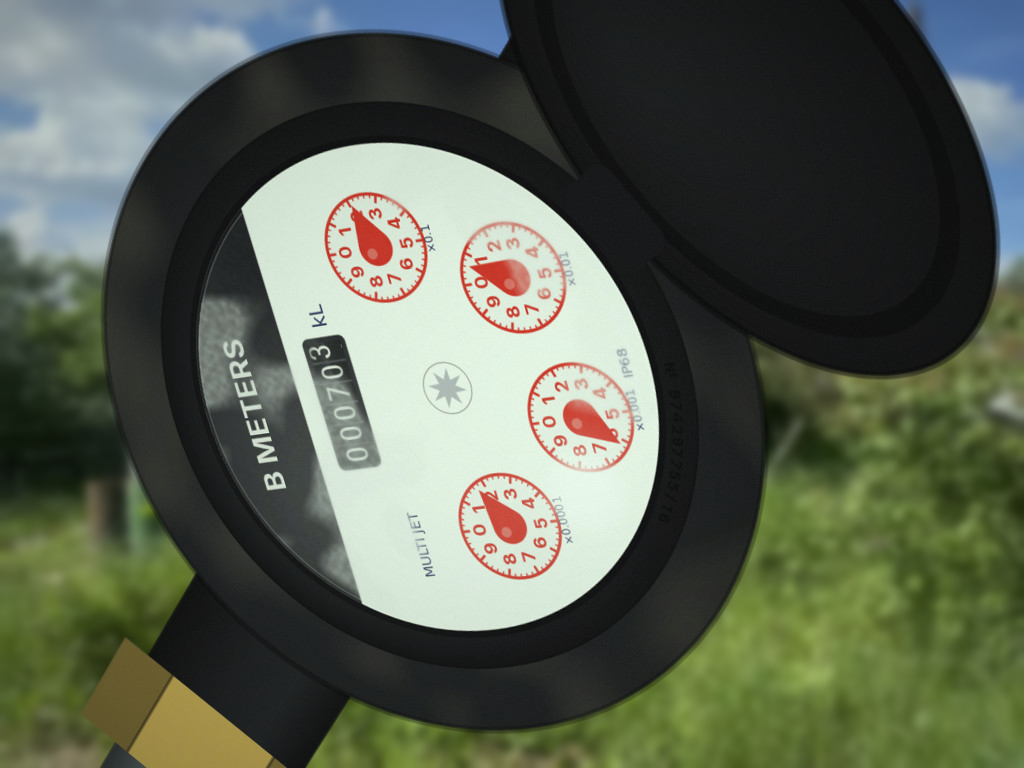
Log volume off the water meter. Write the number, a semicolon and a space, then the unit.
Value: 703.2061; kL
